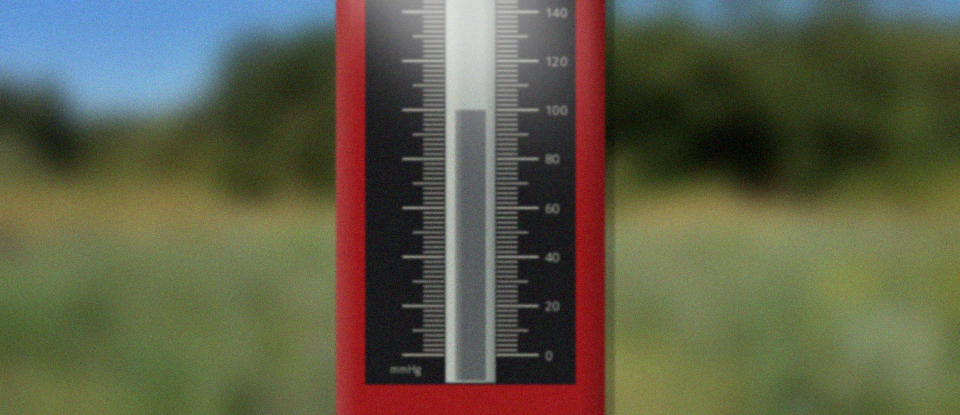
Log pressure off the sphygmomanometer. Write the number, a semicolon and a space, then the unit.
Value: 100; mmHg
